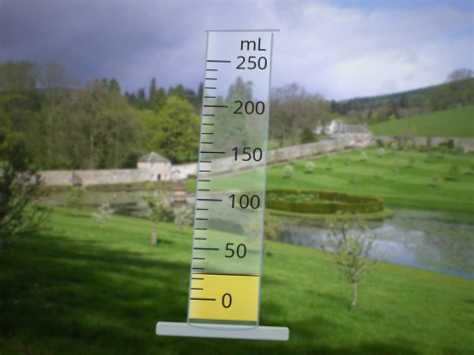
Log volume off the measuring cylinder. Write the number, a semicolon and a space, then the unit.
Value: 25; mL
